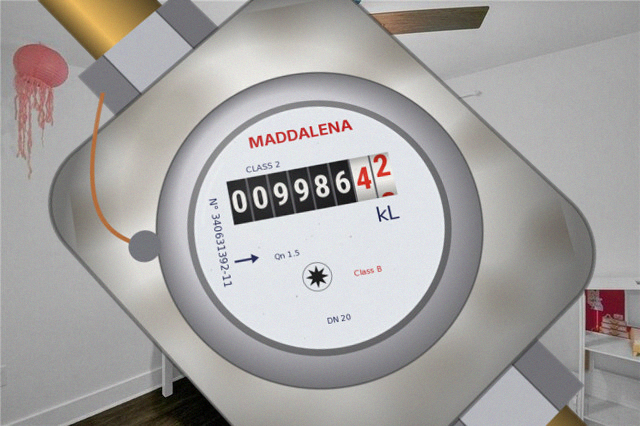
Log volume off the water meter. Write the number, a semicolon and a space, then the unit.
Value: 9986.42; kL
